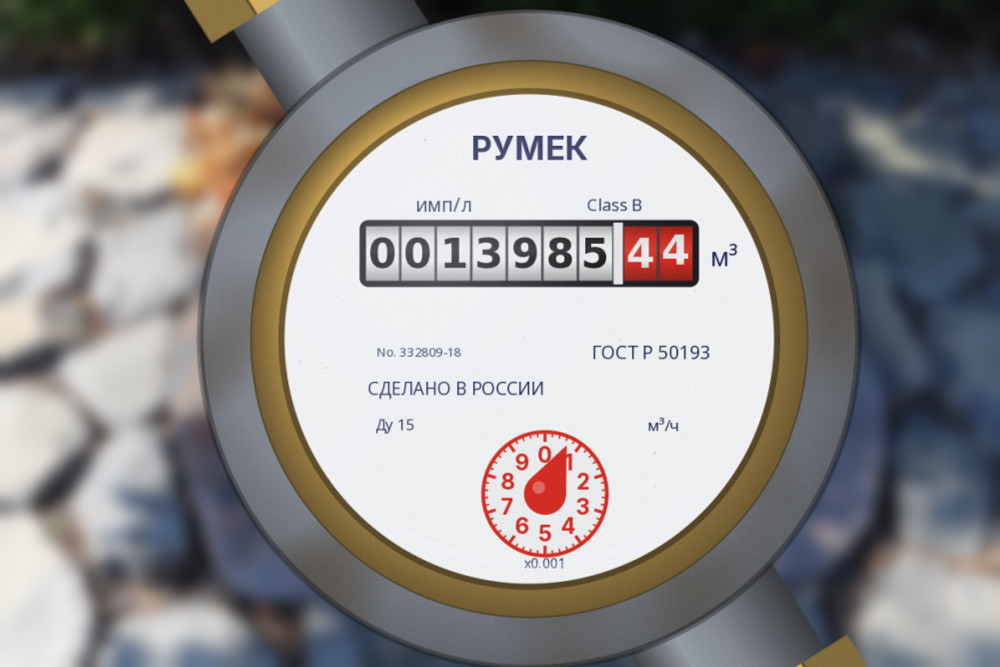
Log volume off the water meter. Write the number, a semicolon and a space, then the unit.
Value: 13985.440; m³
